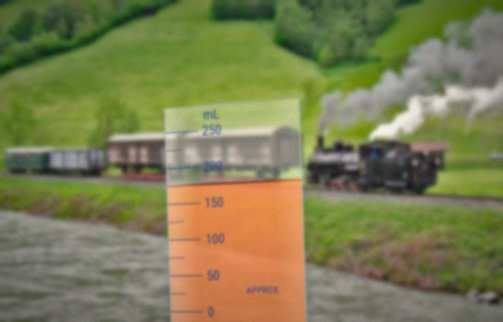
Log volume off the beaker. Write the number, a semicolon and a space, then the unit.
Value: 175; mL
